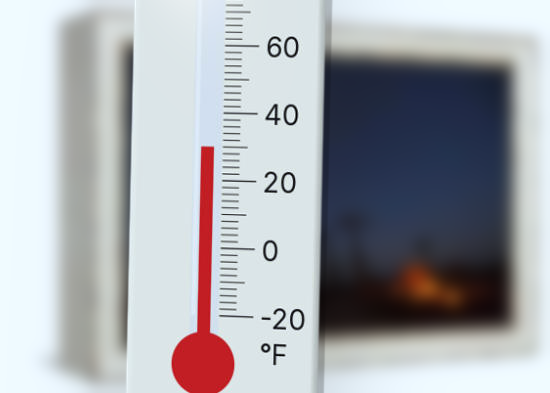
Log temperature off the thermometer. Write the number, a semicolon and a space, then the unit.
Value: 30; °F
